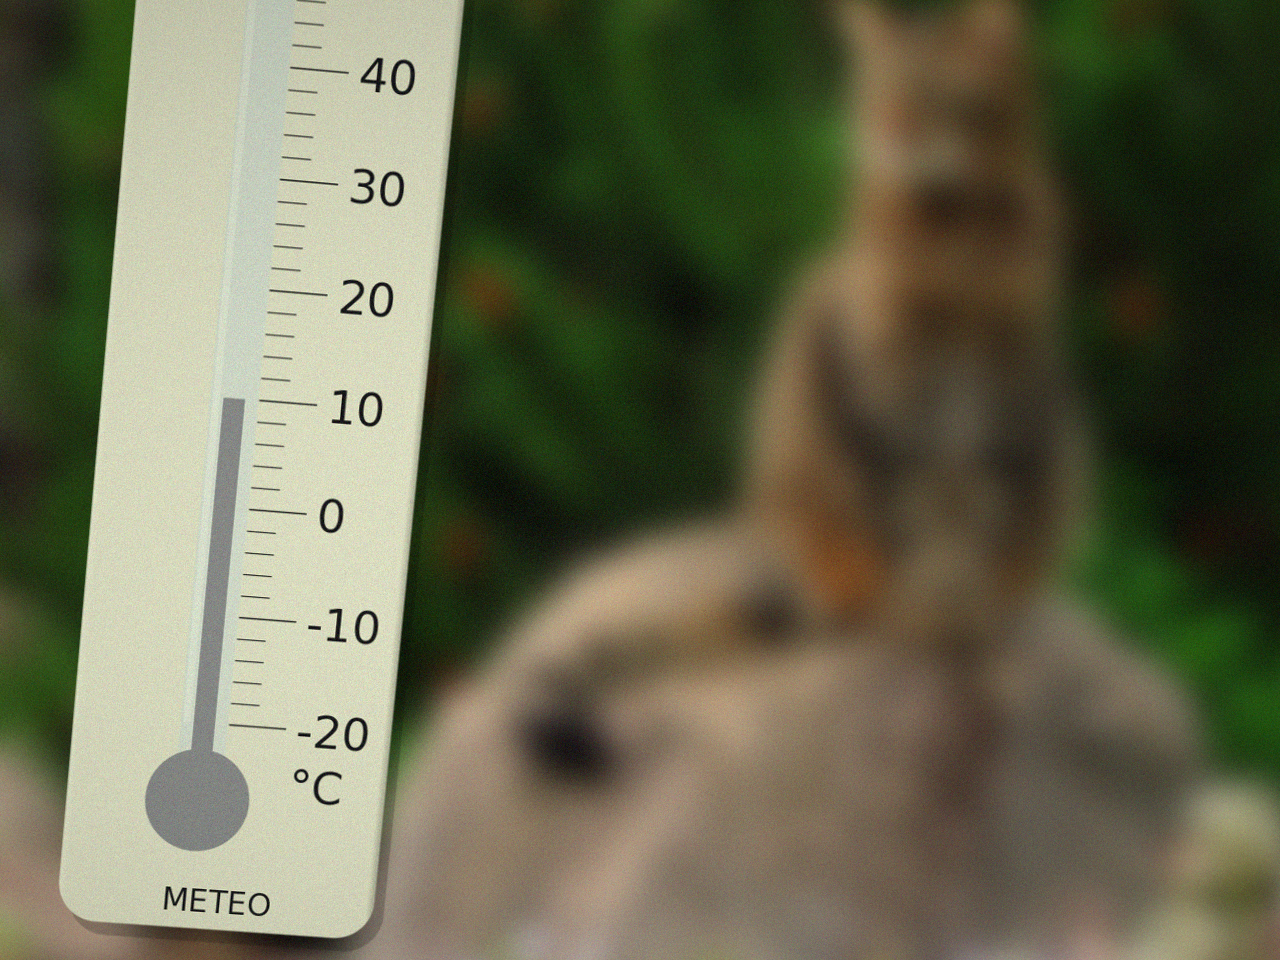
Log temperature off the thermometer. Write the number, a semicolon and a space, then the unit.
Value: 10; °C
